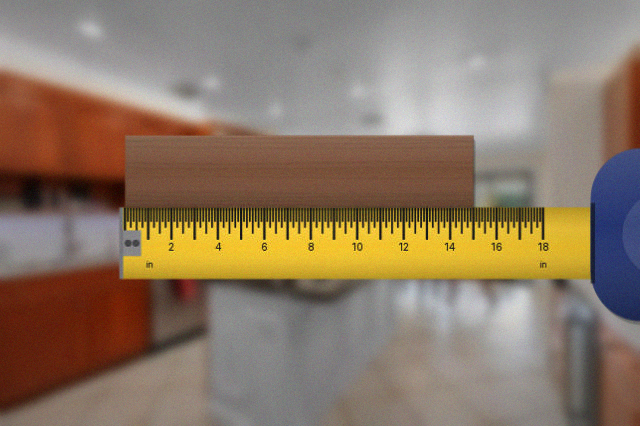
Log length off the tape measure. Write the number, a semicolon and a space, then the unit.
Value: 15; in
